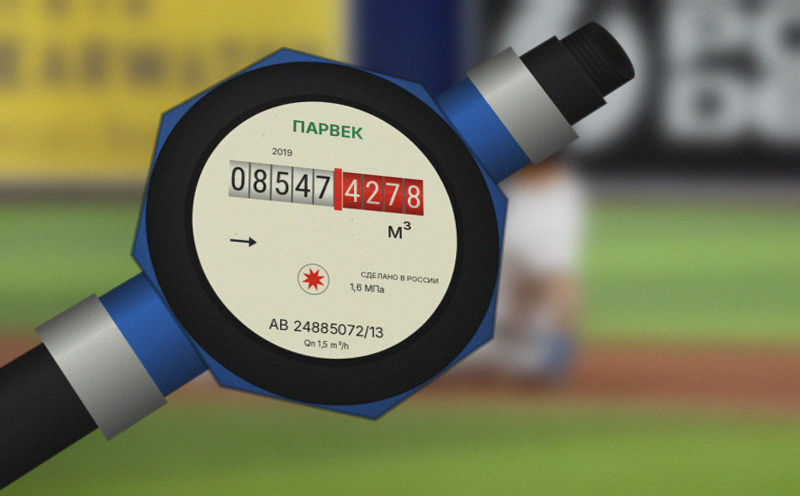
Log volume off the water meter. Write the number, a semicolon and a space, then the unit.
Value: 8547.4278; m³
